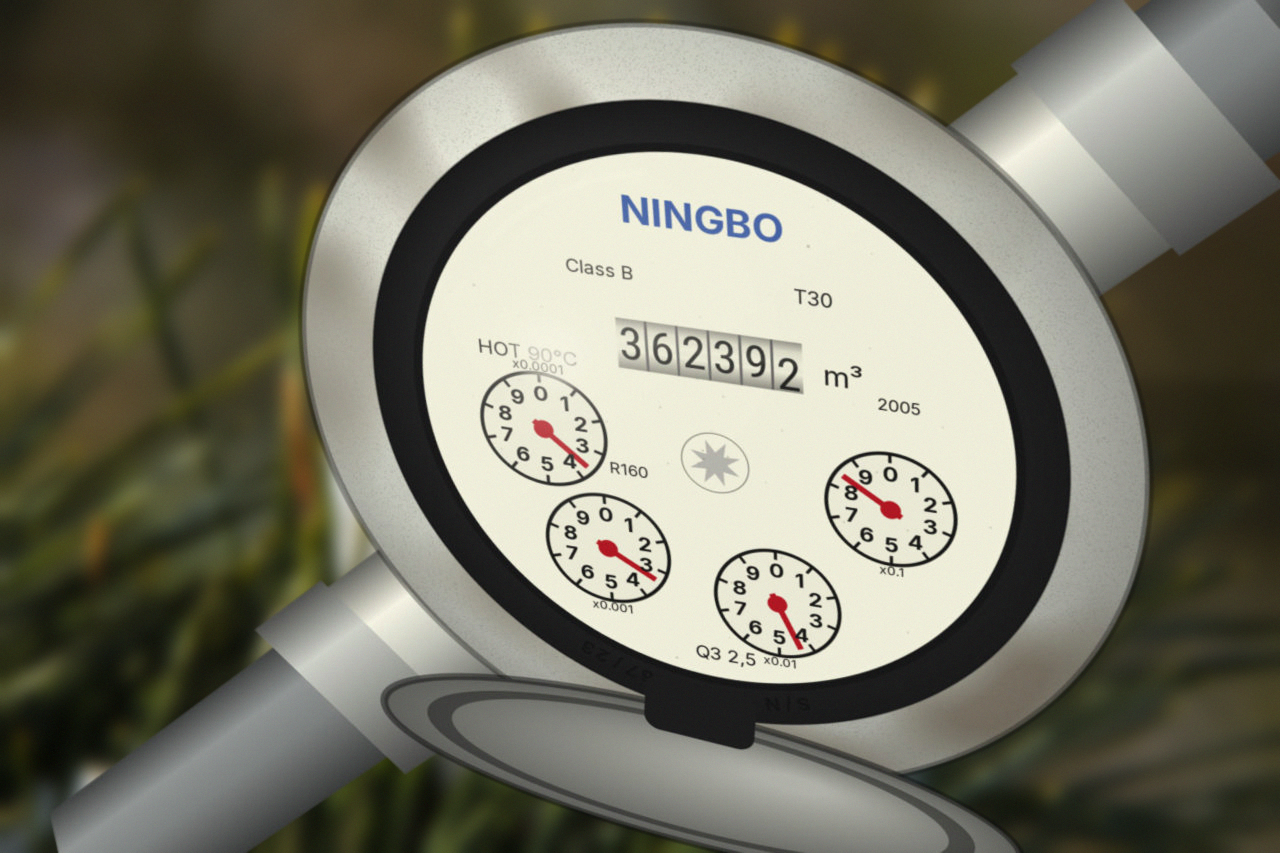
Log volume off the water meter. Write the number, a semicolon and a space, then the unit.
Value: 362391.8433; m³
